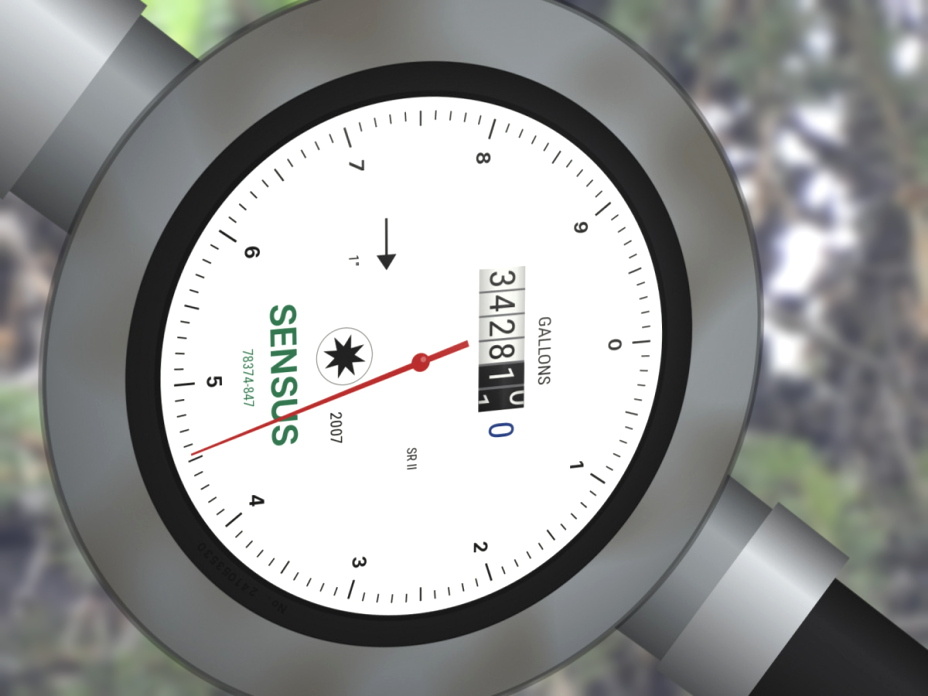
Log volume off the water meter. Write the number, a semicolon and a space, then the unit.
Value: 3428104.5; gal
